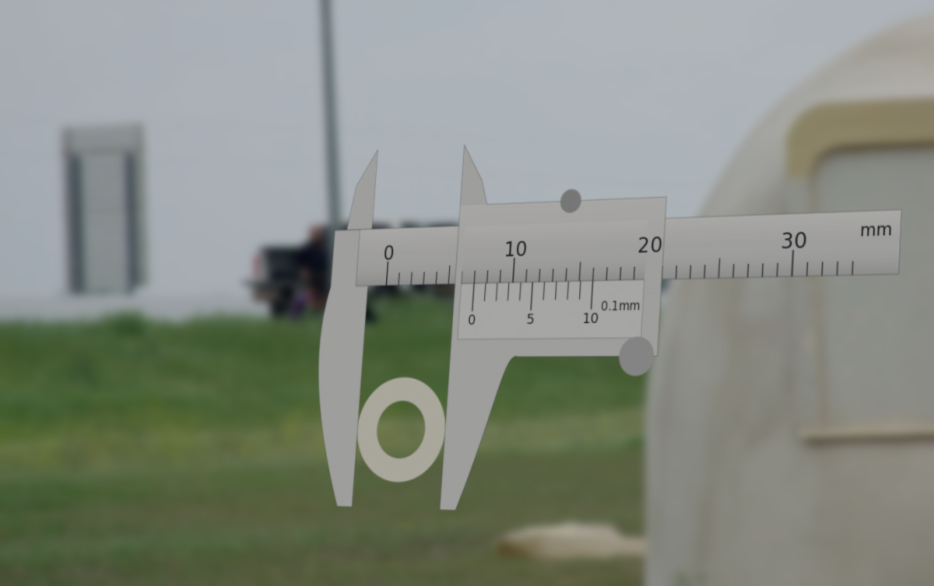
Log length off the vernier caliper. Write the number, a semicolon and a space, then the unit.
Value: 7.0; mm
